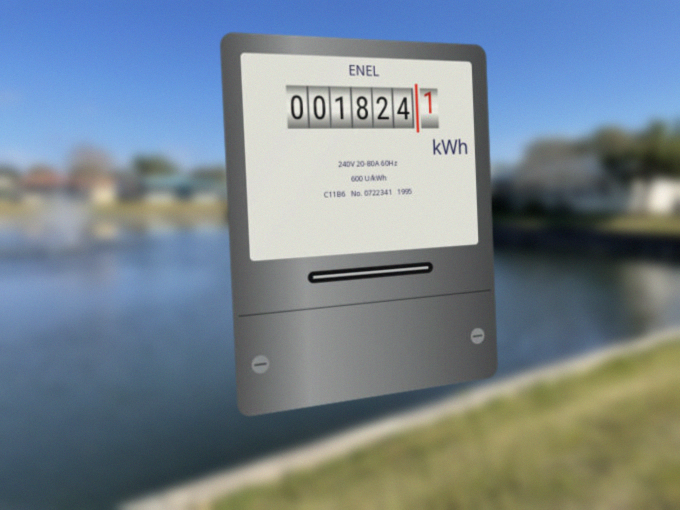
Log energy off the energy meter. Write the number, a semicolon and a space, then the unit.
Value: 1824.1; kWh
